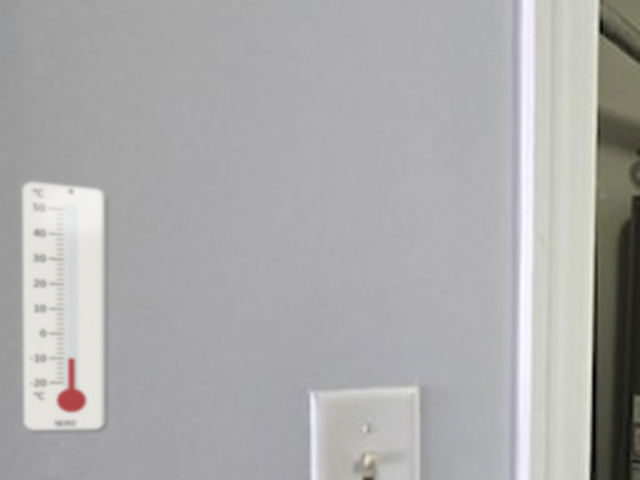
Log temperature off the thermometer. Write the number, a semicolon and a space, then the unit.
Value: -10; °C
